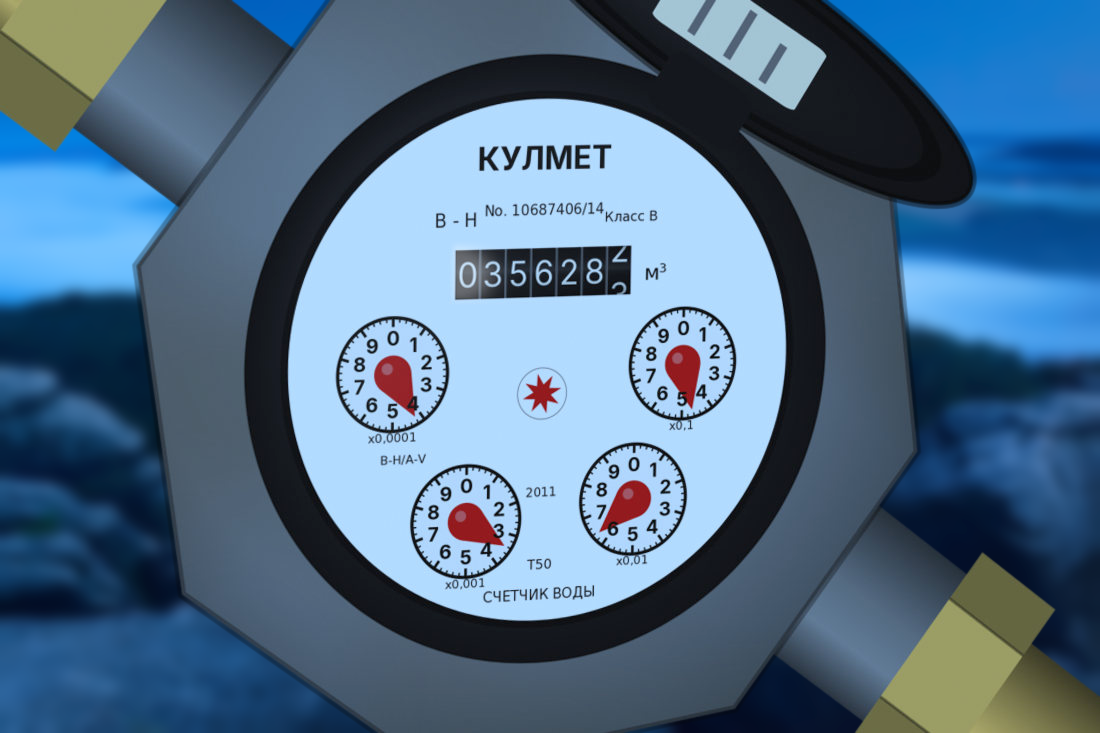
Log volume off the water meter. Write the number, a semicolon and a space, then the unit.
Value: 356282.4634; m³
